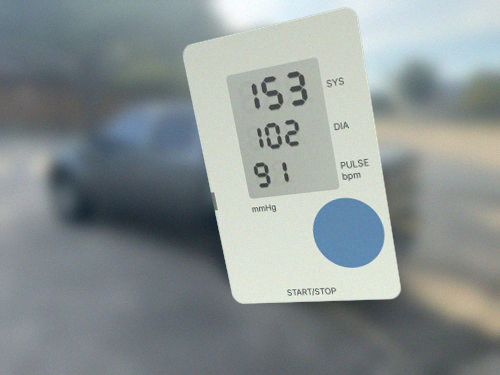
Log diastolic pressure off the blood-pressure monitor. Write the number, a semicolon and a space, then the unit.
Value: 102; mmHg
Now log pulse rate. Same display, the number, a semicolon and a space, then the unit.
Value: 91; bpm
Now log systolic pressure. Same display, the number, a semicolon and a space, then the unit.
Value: 153; mmHg
